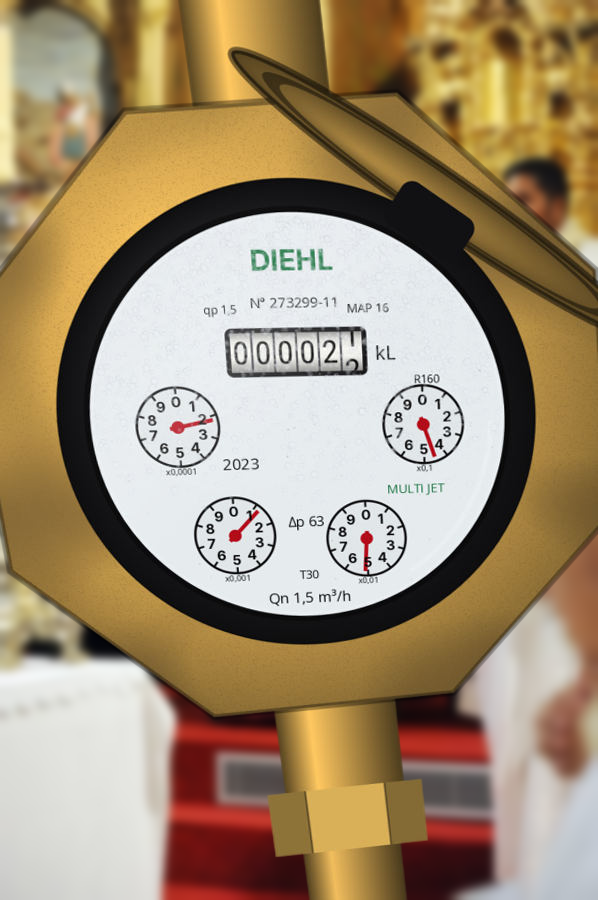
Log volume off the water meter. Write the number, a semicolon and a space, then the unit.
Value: 21.4512; kL
